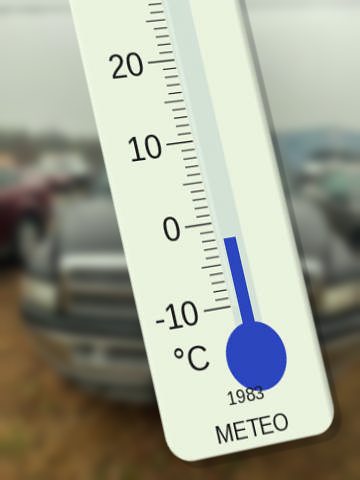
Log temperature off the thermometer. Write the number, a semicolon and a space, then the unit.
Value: -2; °C
